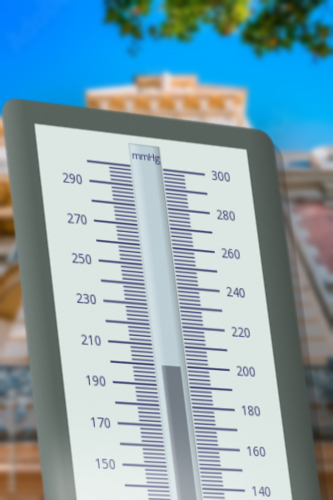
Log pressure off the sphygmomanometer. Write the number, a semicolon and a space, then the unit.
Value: 200; mmHg
